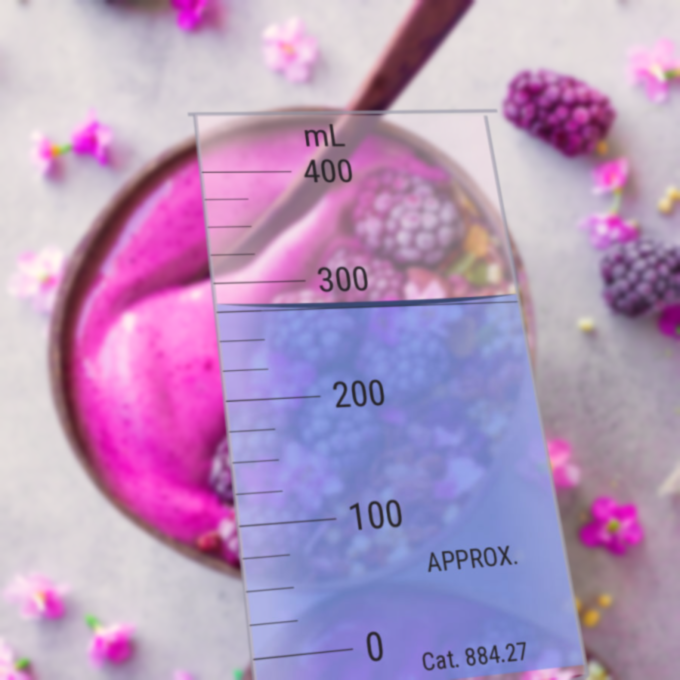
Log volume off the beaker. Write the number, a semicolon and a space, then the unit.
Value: 275; mL
